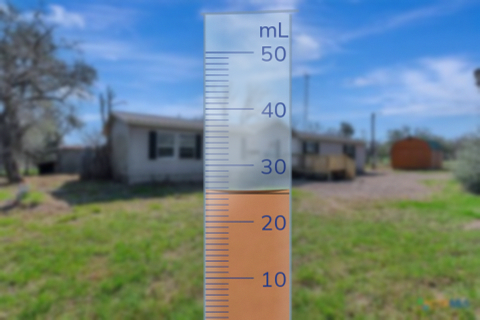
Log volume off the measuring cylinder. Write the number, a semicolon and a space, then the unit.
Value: 25; mL
